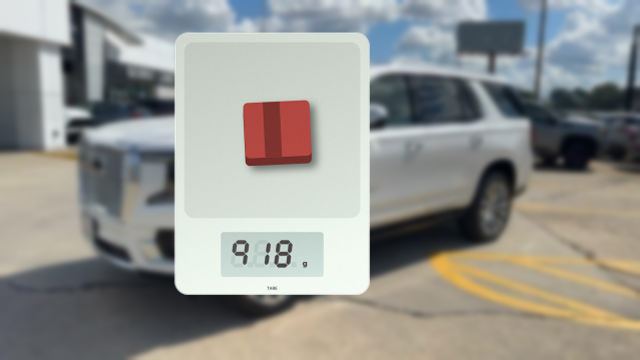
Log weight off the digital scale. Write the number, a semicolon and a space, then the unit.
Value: 918; g
